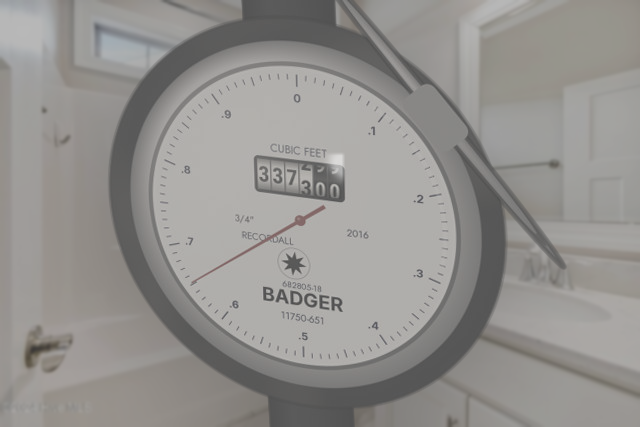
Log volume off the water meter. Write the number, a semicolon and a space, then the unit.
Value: 337299.65; ft³
